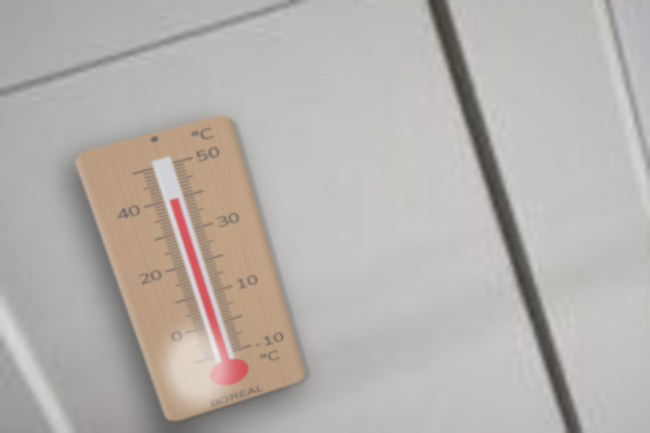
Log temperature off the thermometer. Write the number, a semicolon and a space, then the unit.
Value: 40; °C
